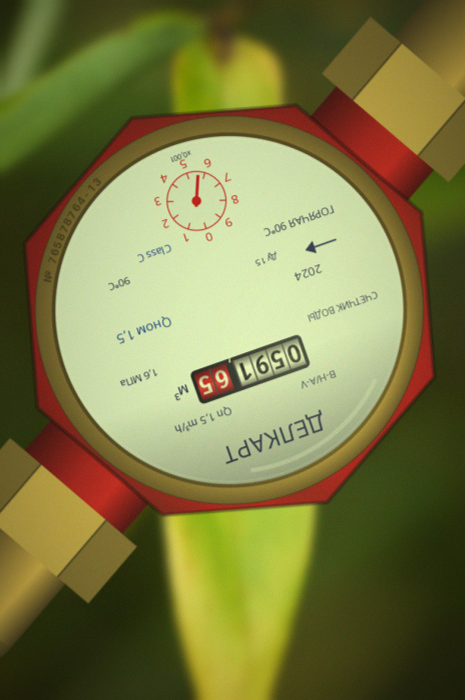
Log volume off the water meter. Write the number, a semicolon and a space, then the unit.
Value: 591.655; m³
